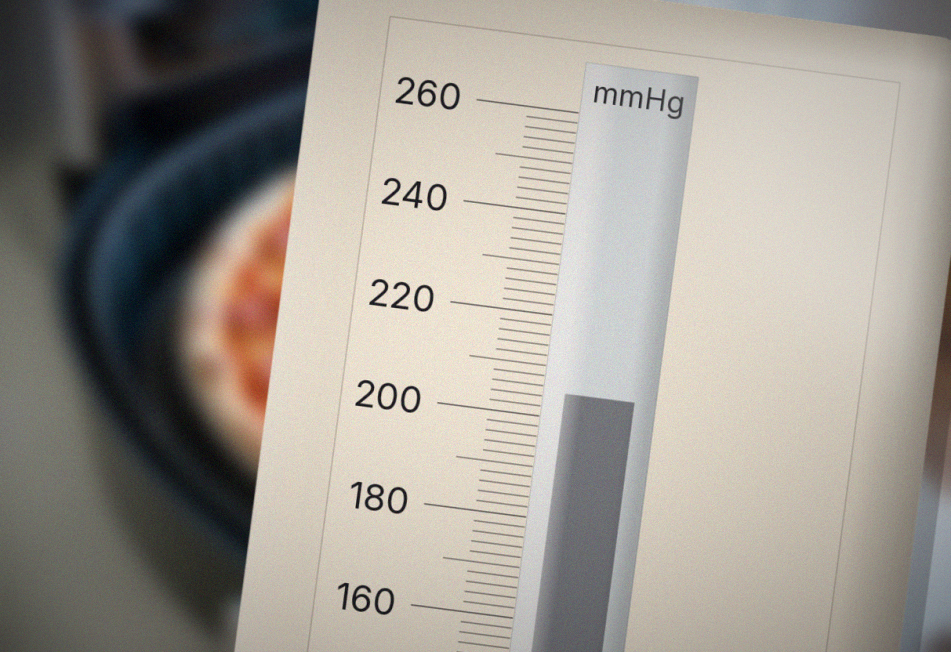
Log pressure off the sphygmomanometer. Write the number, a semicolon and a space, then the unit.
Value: 205; mmHg
